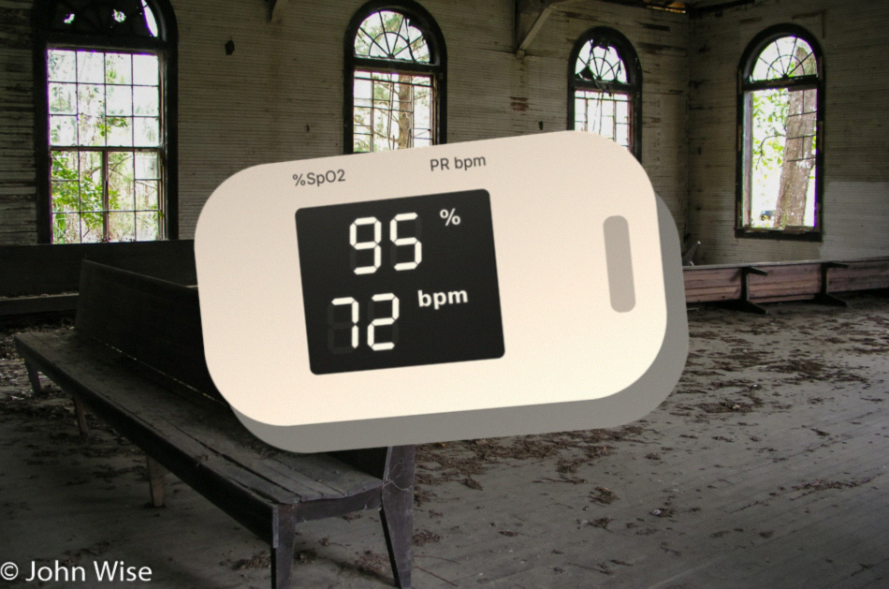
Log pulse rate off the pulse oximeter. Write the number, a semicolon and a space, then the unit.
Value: 72; bpm
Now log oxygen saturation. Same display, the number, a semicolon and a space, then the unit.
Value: 95; %
